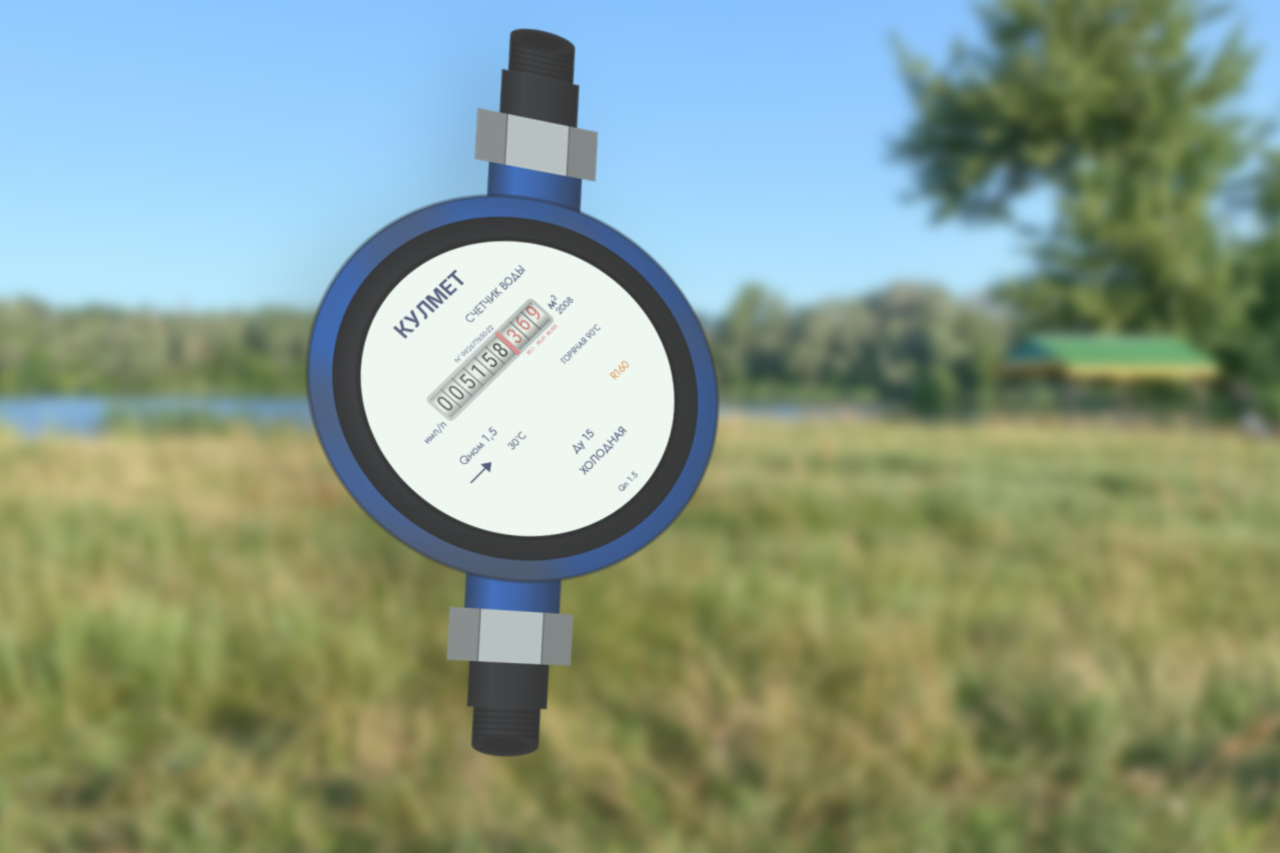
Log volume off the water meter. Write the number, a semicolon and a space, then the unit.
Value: 5158.369; m³
